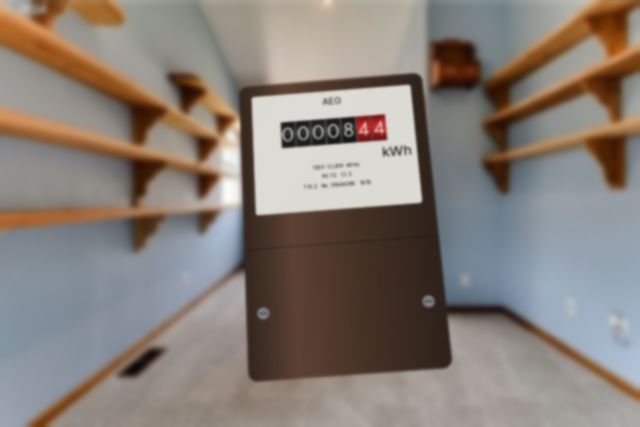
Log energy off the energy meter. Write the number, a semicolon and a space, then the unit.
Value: 8.44; kWh
